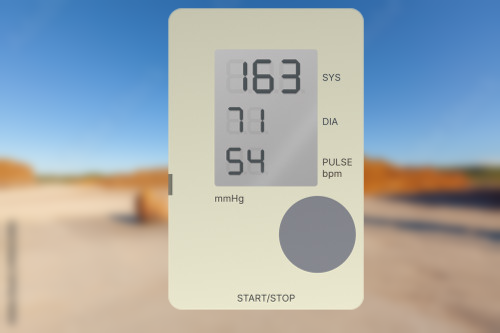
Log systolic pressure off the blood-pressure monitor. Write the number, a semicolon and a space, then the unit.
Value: 163; mmHg
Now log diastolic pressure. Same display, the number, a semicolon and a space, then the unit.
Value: 71; mmHg
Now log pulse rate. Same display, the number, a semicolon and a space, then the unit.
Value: 54; bpm
